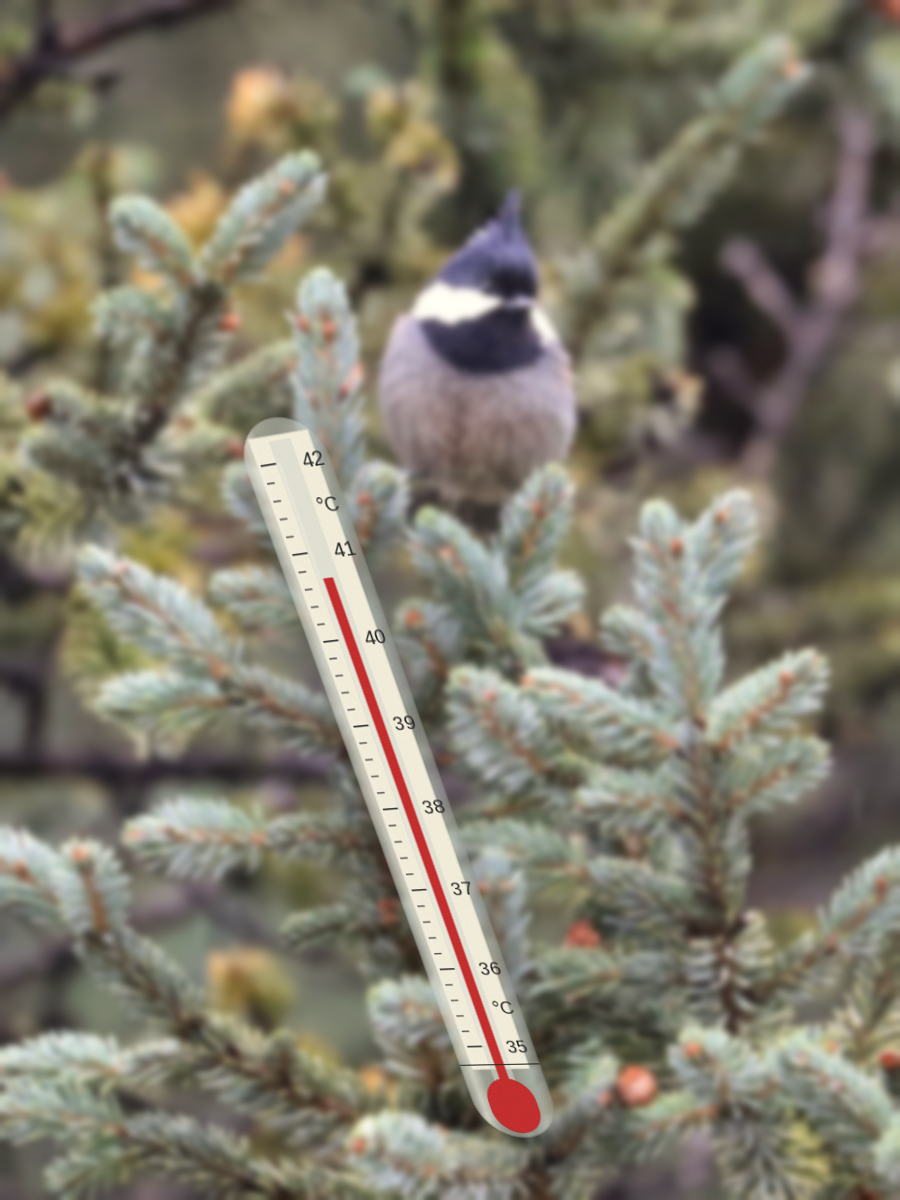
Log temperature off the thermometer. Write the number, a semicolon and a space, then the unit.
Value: 40.7; °C
